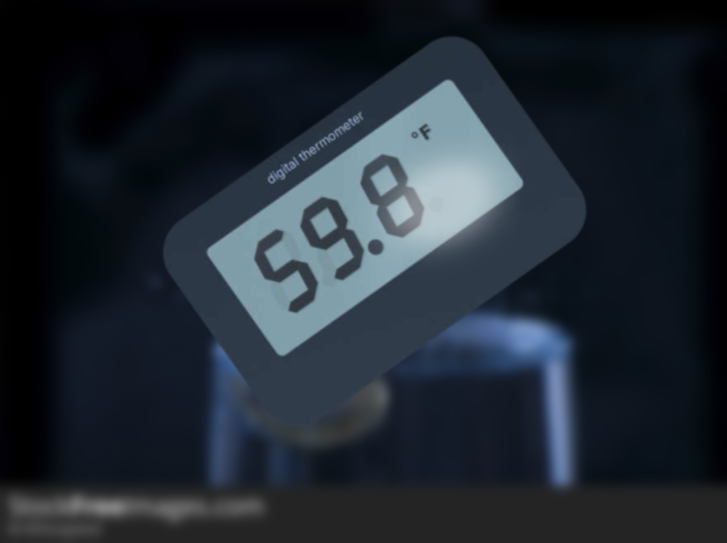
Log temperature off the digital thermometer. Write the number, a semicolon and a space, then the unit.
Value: 59.8; °F
